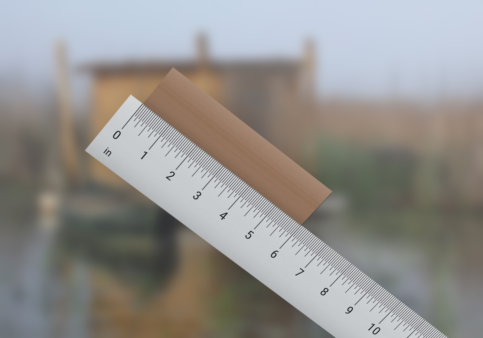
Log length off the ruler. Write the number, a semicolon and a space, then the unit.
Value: 6; in
